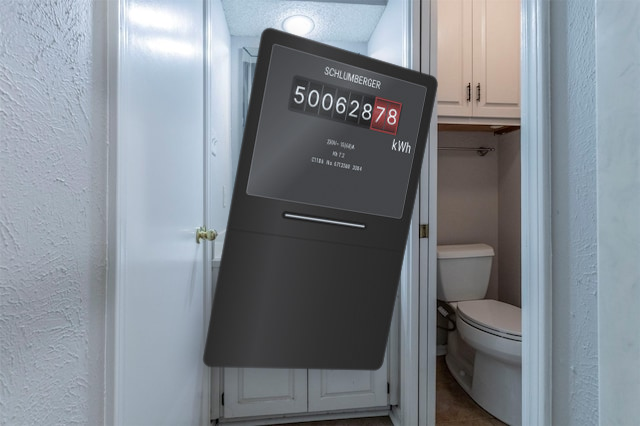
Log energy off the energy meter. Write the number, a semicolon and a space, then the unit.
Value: 500628.78; kWh
